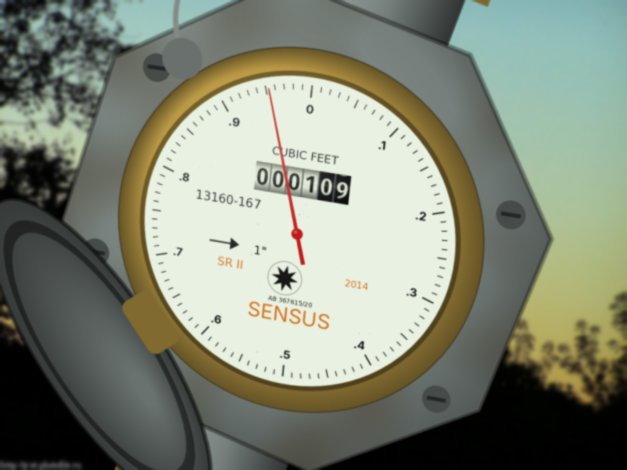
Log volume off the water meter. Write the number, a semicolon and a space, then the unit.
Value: 108.95; ft³
